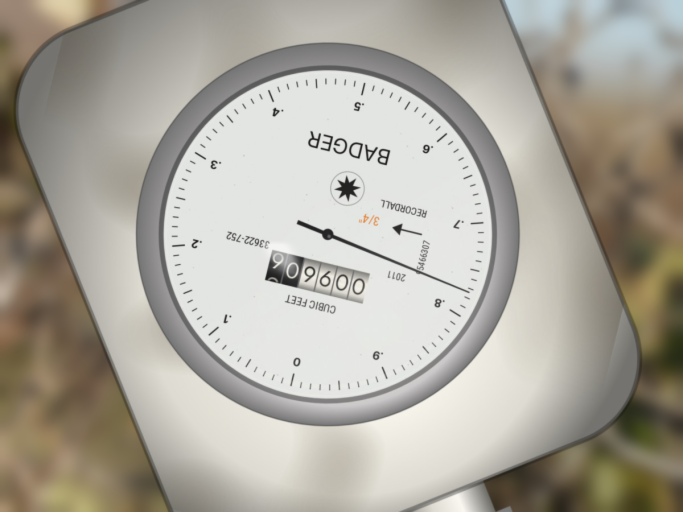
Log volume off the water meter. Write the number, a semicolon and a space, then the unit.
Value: 9605.77; ft³
